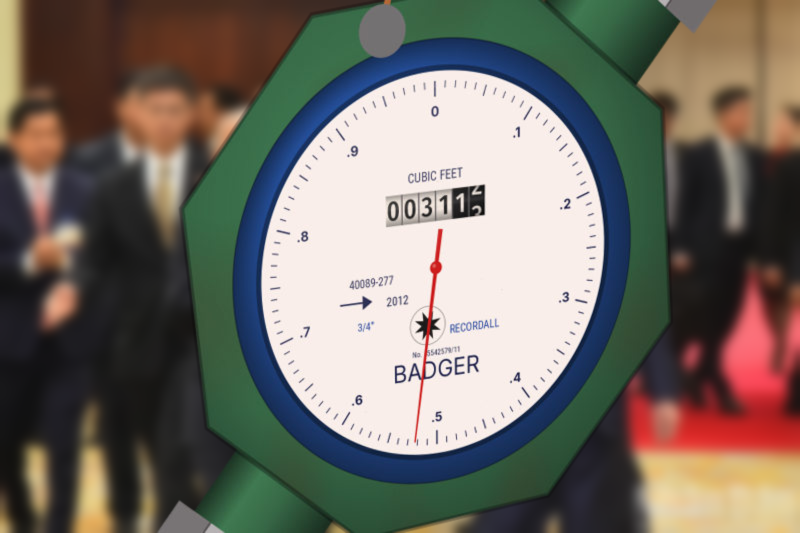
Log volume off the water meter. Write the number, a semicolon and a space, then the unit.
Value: 3112.52; ft³
